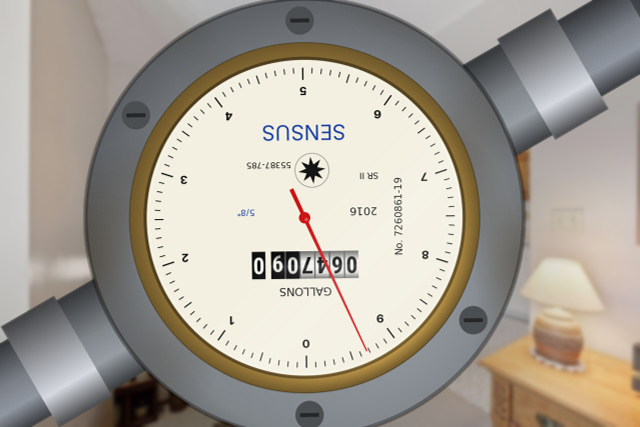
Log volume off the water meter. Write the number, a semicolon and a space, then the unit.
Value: 647089.3; gal
